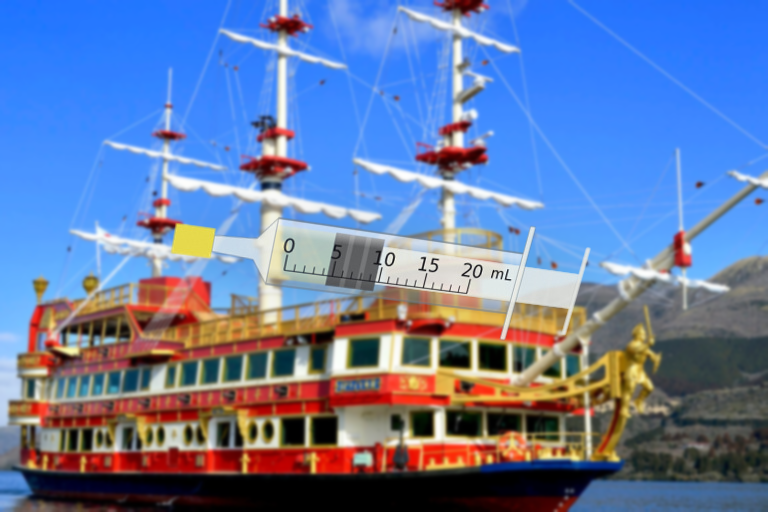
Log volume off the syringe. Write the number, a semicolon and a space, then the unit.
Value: 4.5; mL
